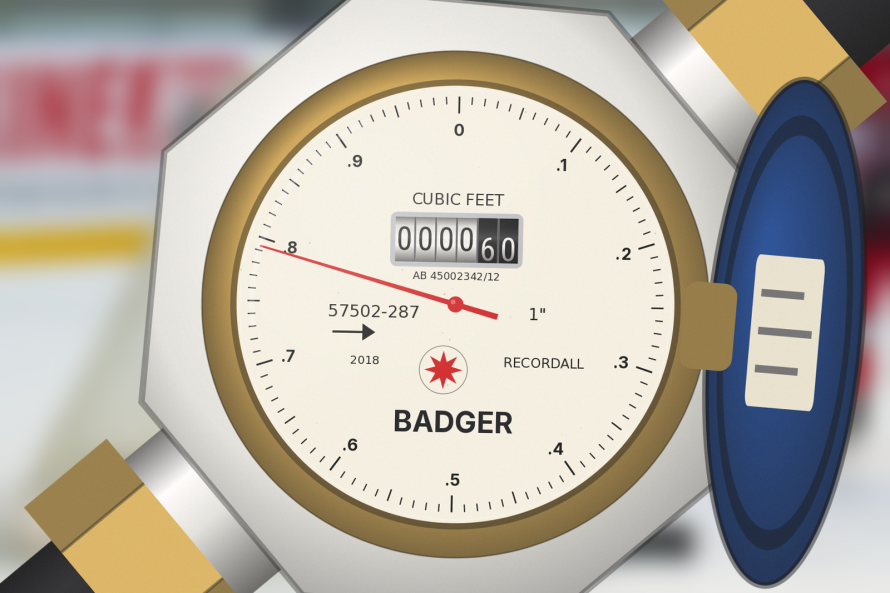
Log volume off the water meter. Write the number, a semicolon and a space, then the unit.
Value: 59.79; ft³
